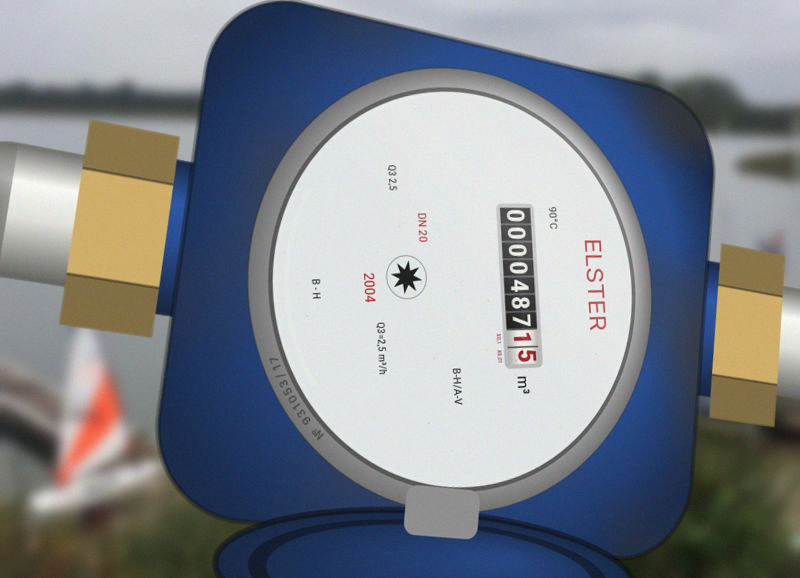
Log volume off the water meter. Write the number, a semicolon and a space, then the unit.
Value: 487.15; m³
